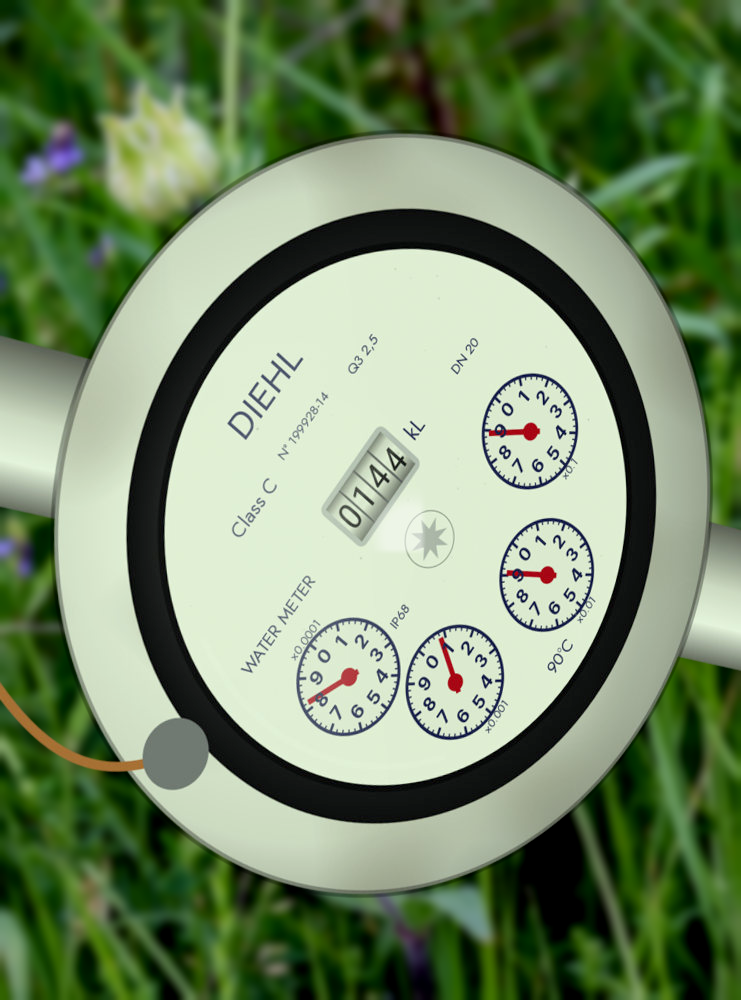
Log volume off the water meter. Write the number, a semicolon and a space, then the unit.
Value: 143.8908; kL
